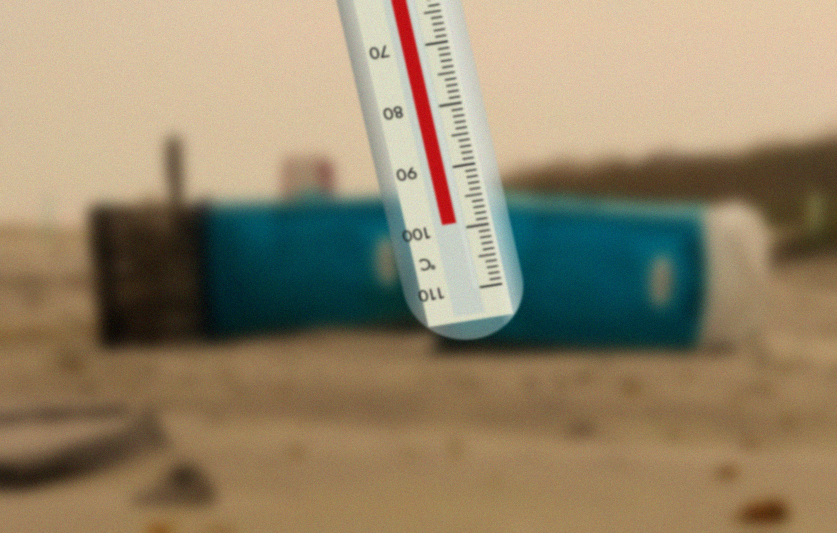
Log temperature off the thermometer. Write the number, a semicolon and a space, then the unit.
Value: 99; °C
